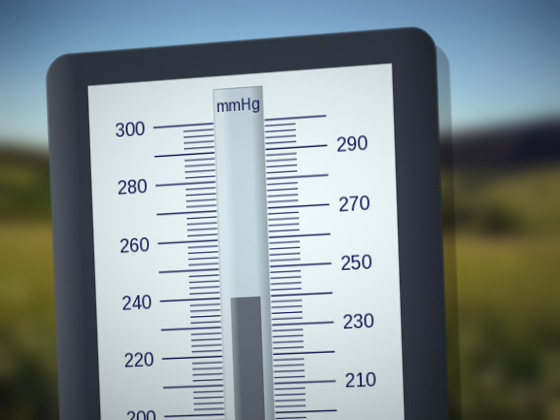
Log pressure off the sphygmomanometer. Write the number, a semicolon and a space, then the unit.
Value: 240; mmHg
